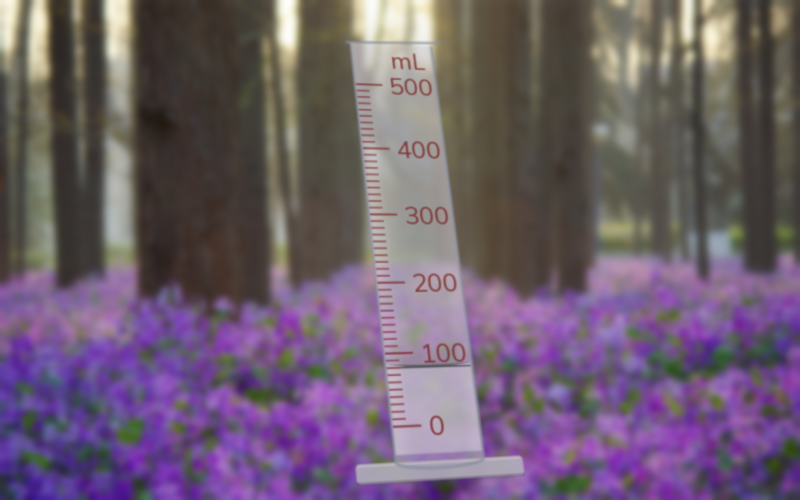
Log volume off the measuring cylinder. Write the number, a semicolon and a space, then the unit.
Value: 80; mL
